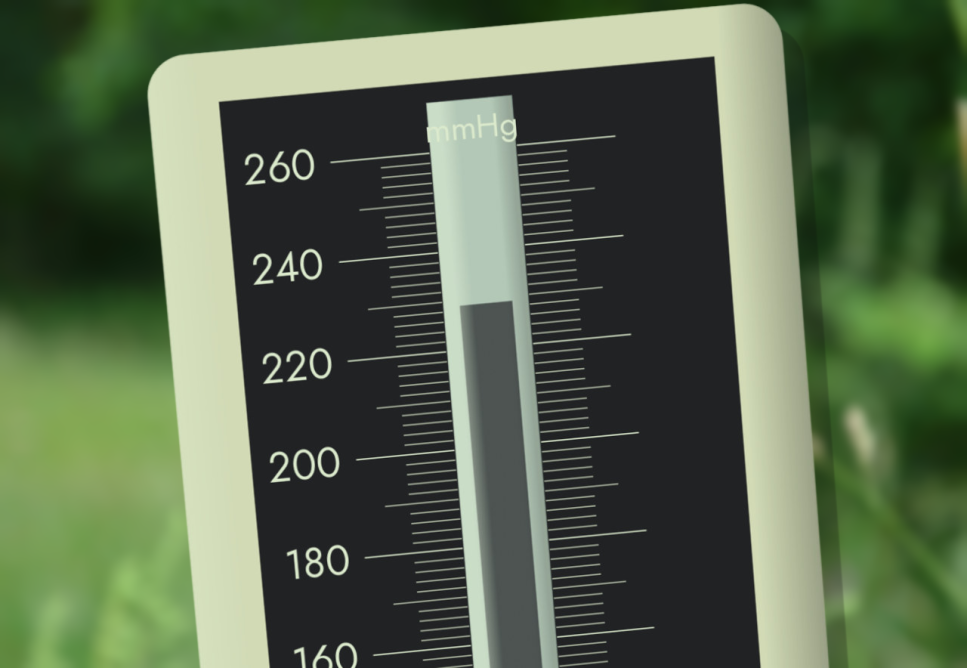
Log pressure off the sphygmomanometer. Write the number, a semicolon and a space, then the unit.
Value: 229; mmHg
